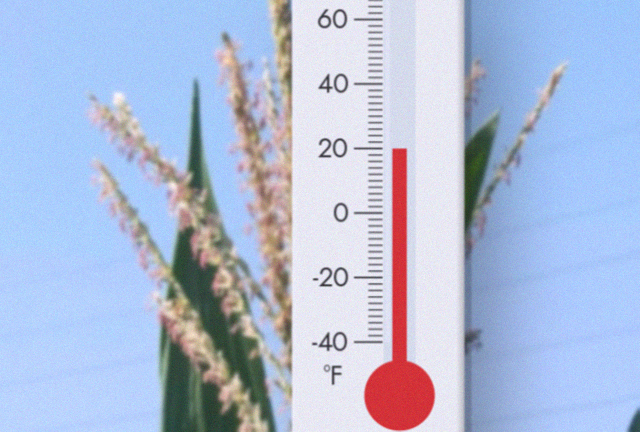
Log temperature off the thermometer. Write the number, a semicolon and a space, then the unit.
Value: 20; °F
